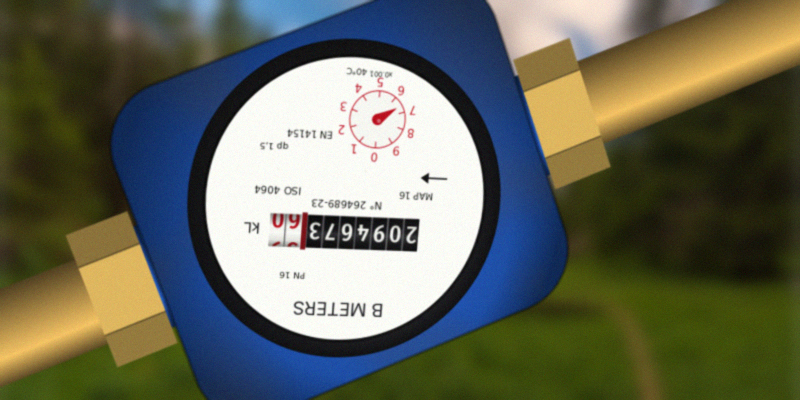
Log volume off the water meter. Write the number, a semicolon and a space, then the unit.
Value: 2094673.596; kL
